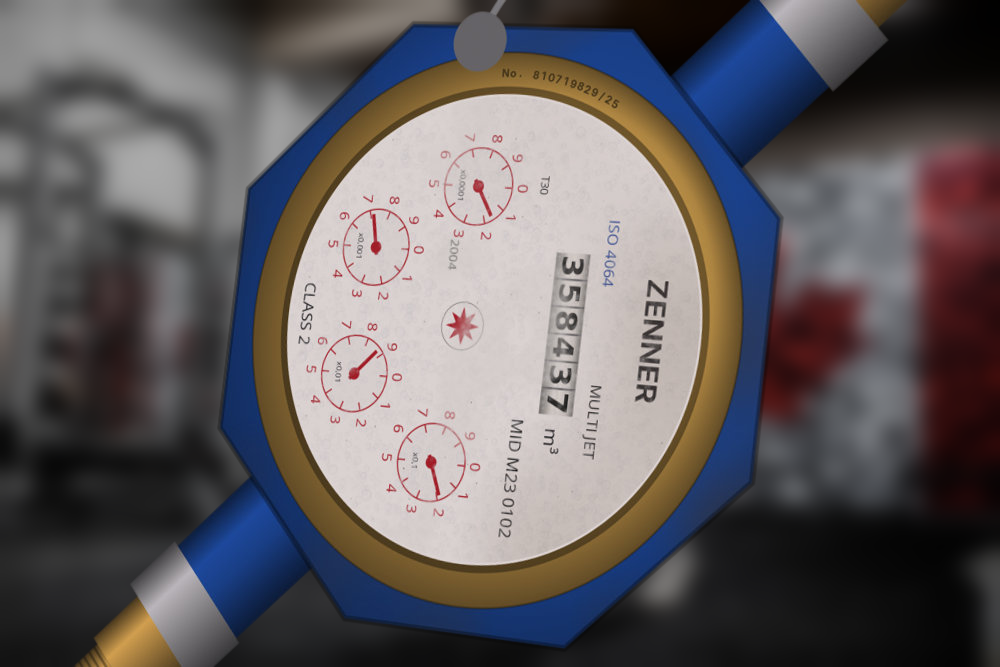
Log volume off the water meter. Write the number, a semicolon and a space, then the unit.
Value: 358437.1871; m³
